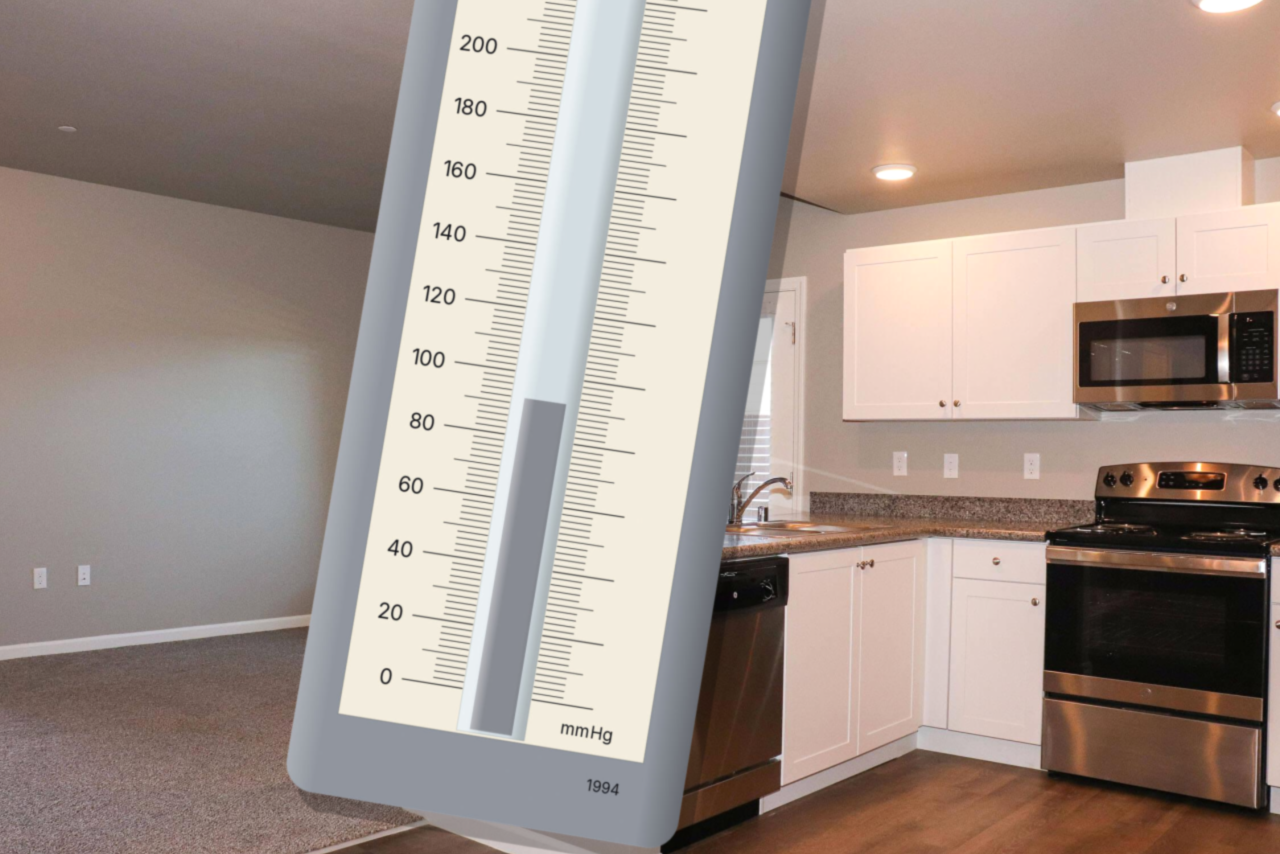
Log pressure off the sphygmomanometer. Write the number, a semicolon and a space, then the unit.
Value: 92; mmHg
